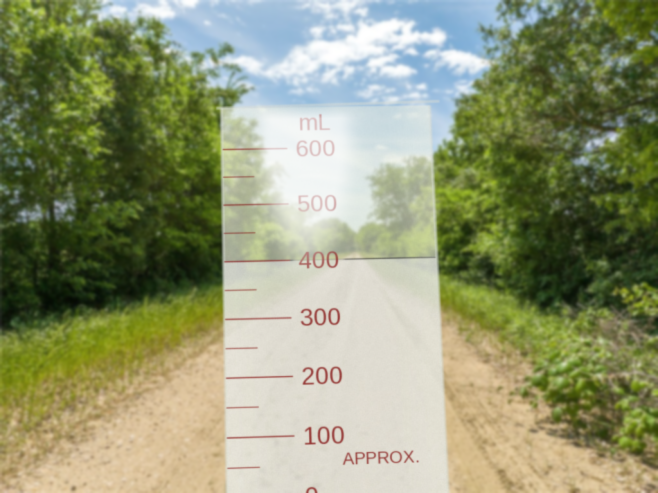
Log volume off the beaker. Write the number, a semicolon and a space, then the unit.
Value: 400; mL
